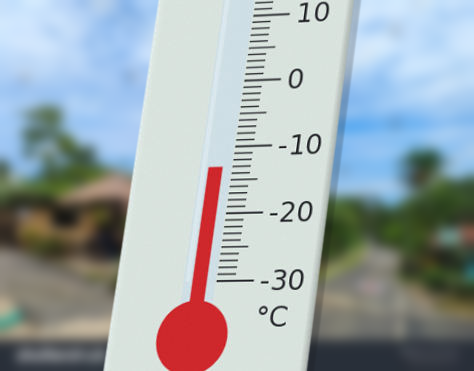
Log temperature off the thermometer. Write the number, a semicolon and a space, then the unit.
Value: -13; °C
